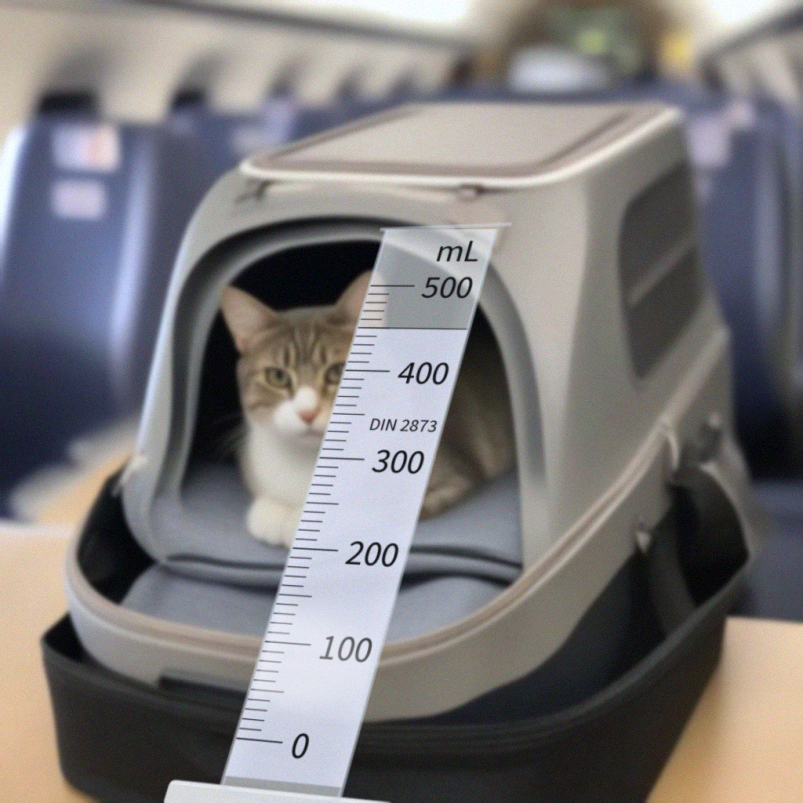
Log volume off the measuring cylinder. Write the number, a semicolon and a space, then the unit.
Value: 450; mL
